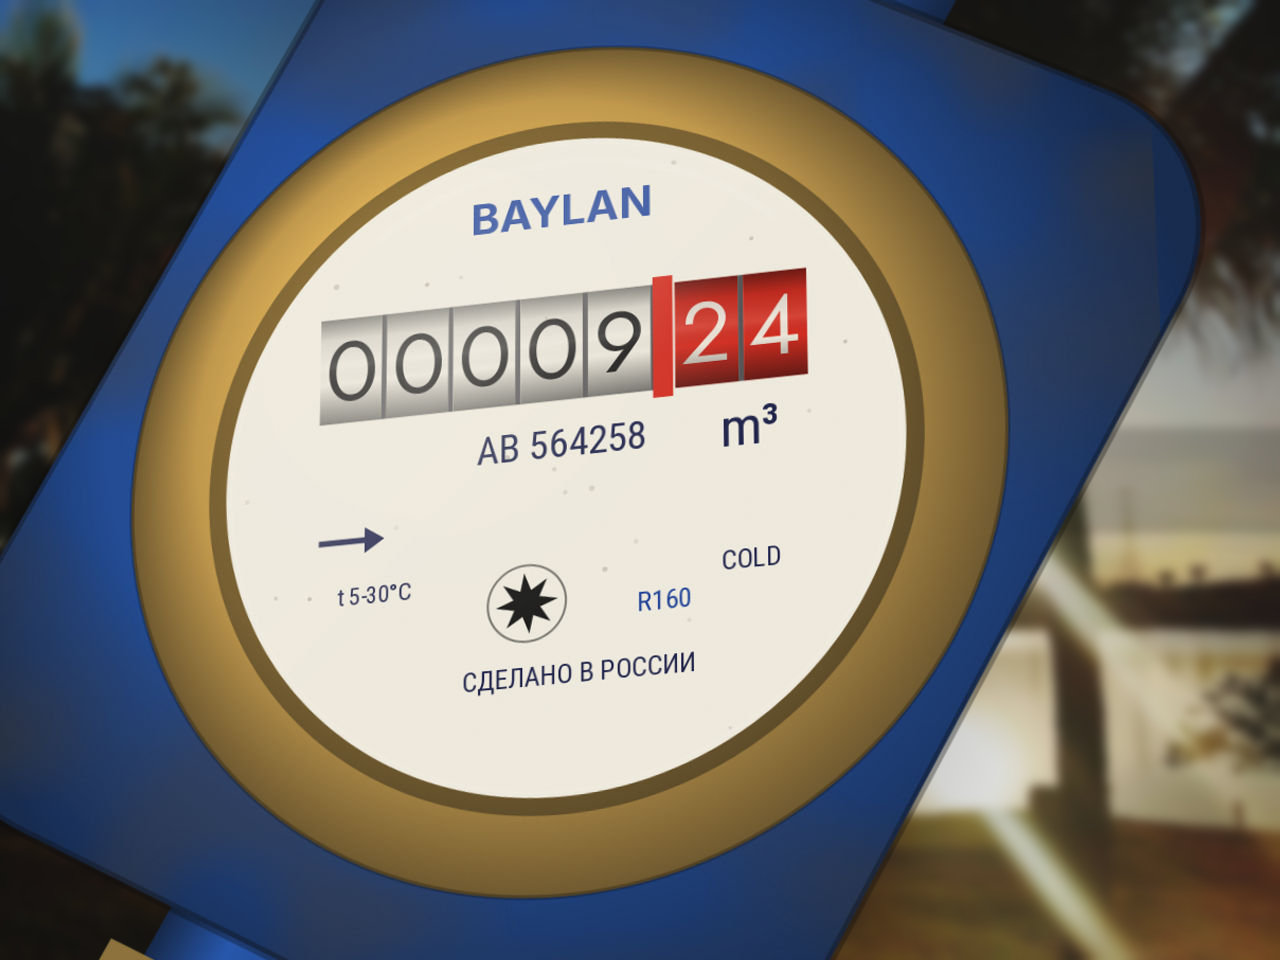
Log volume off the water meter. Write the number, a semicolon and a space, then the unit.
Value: 9.24; m³
